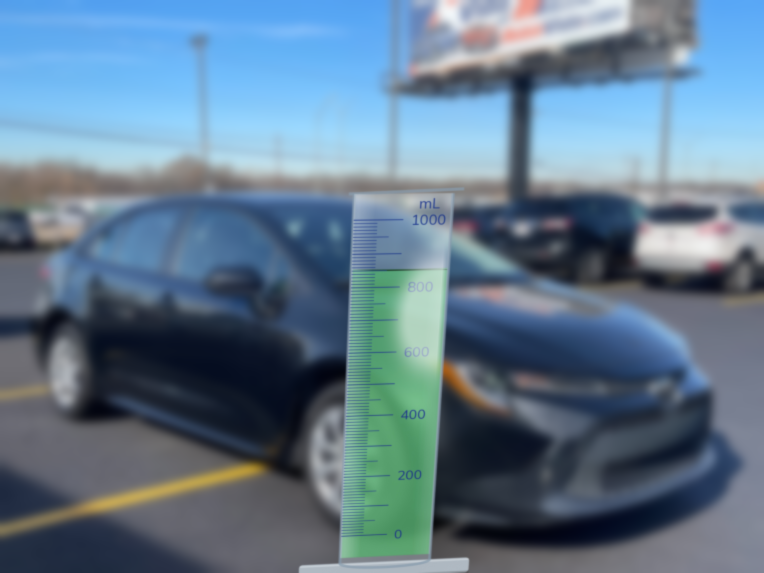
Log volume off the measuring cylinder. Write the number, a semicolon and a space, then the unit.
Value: 850; mL
